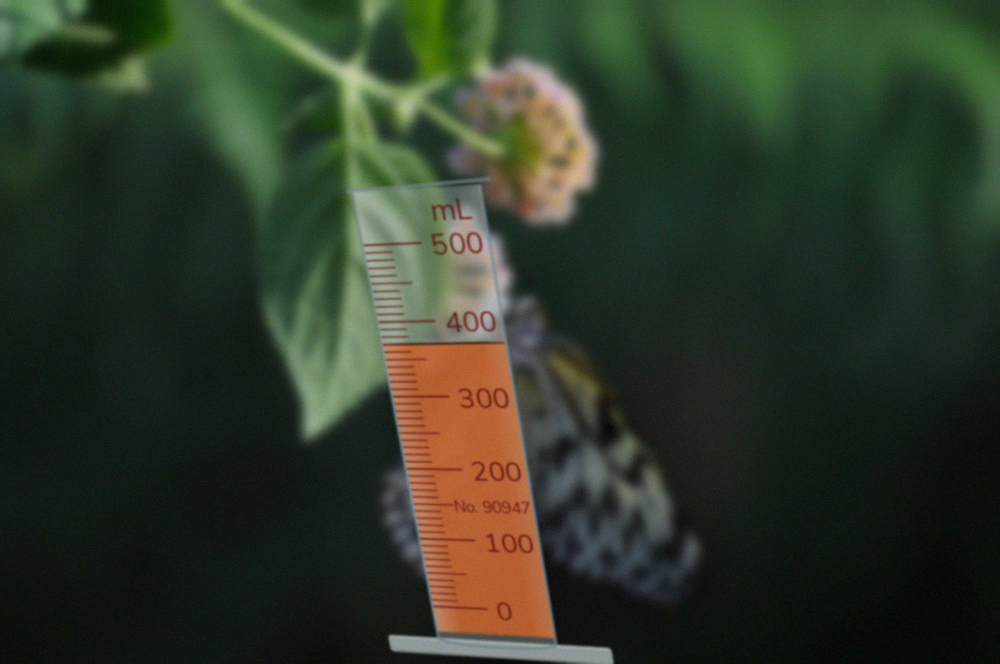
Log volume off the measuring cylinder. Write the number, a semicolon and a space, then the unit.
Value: 370; mL
